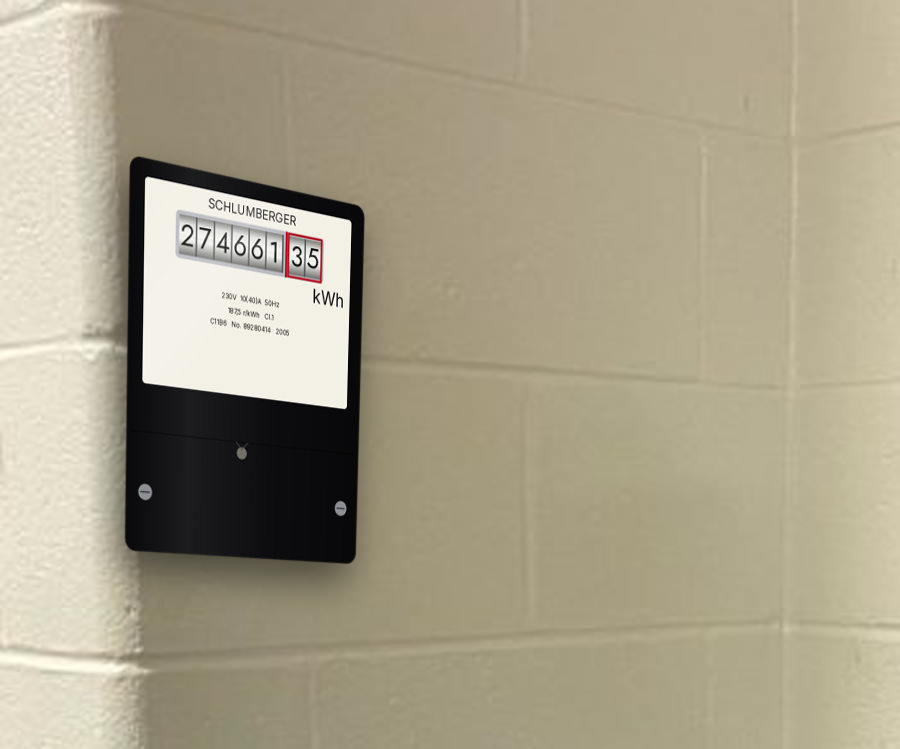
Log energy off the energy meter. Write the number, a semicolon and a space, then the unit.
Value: 274661.35; kWh
